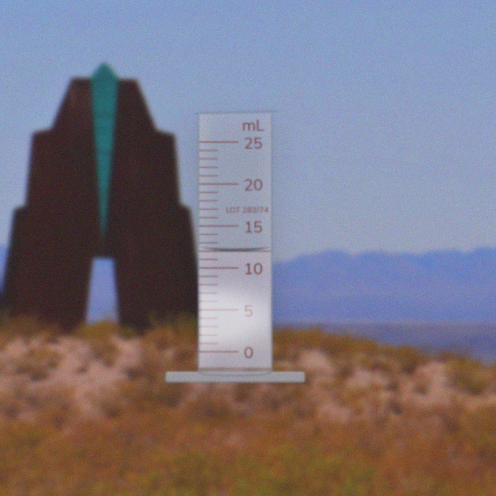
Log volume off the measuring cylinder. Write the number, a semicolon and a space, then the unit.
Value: 12; mL
